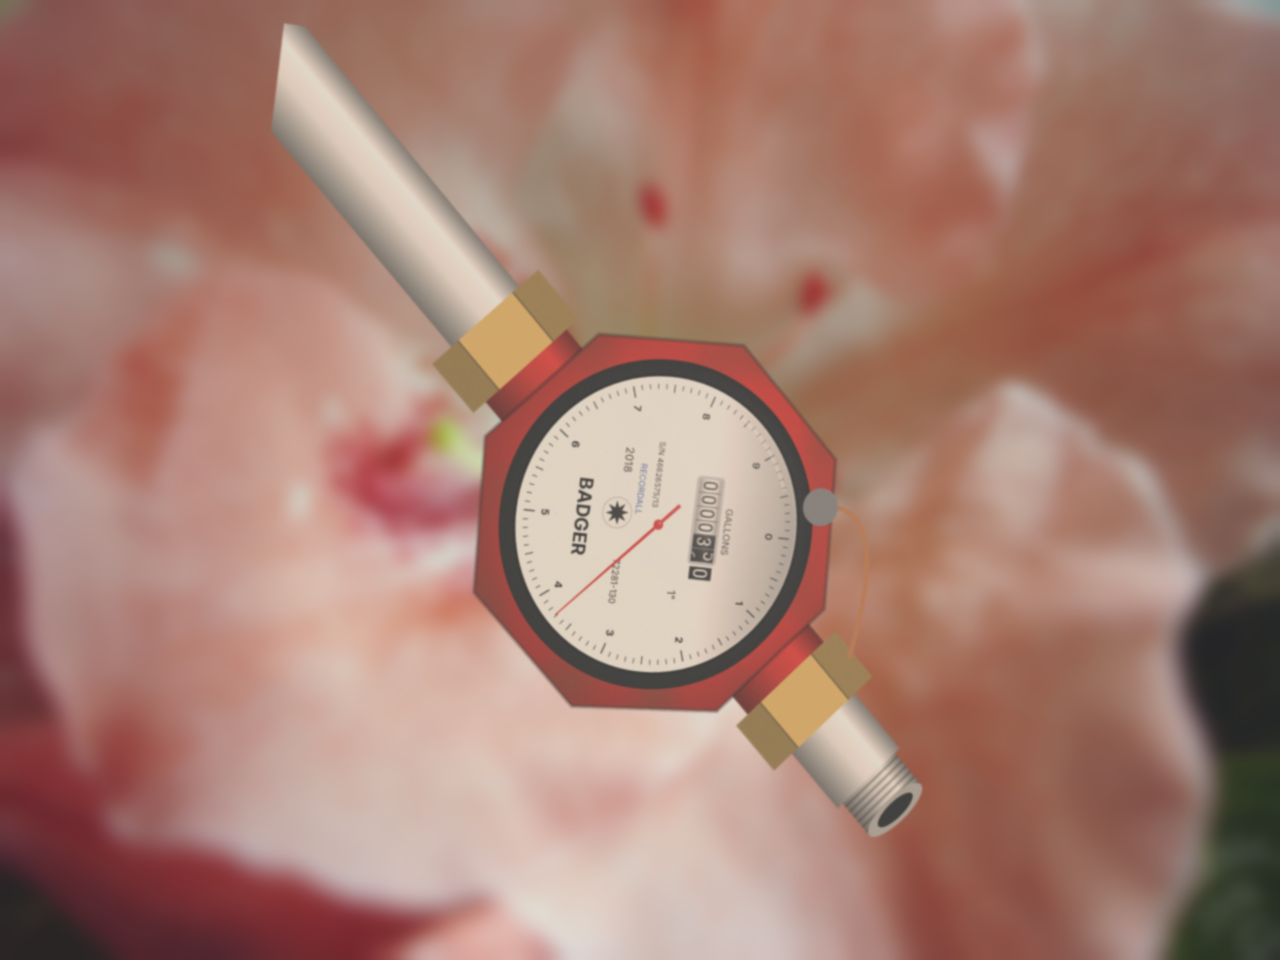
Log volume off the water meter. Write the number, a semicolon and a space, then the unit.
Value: 353.7; gal
